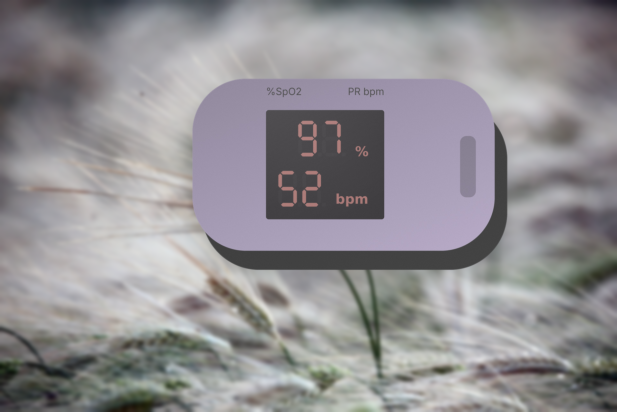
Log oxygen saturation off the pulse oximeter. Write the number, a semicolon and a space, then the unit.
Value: 97; %
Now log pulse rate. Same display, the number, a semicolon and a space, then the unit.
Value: 52; bpm
